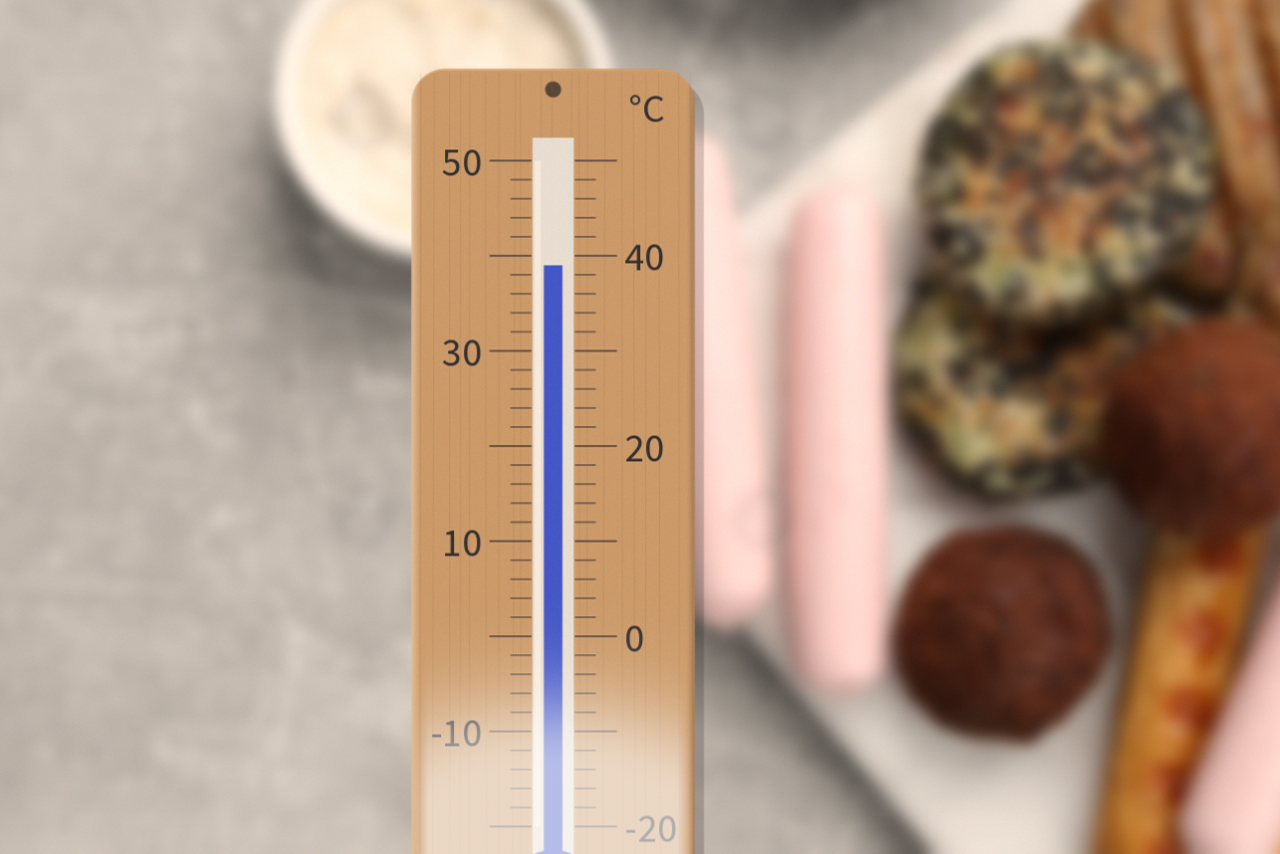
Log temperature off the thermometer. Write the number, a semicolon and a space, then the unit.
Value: 39; °C
